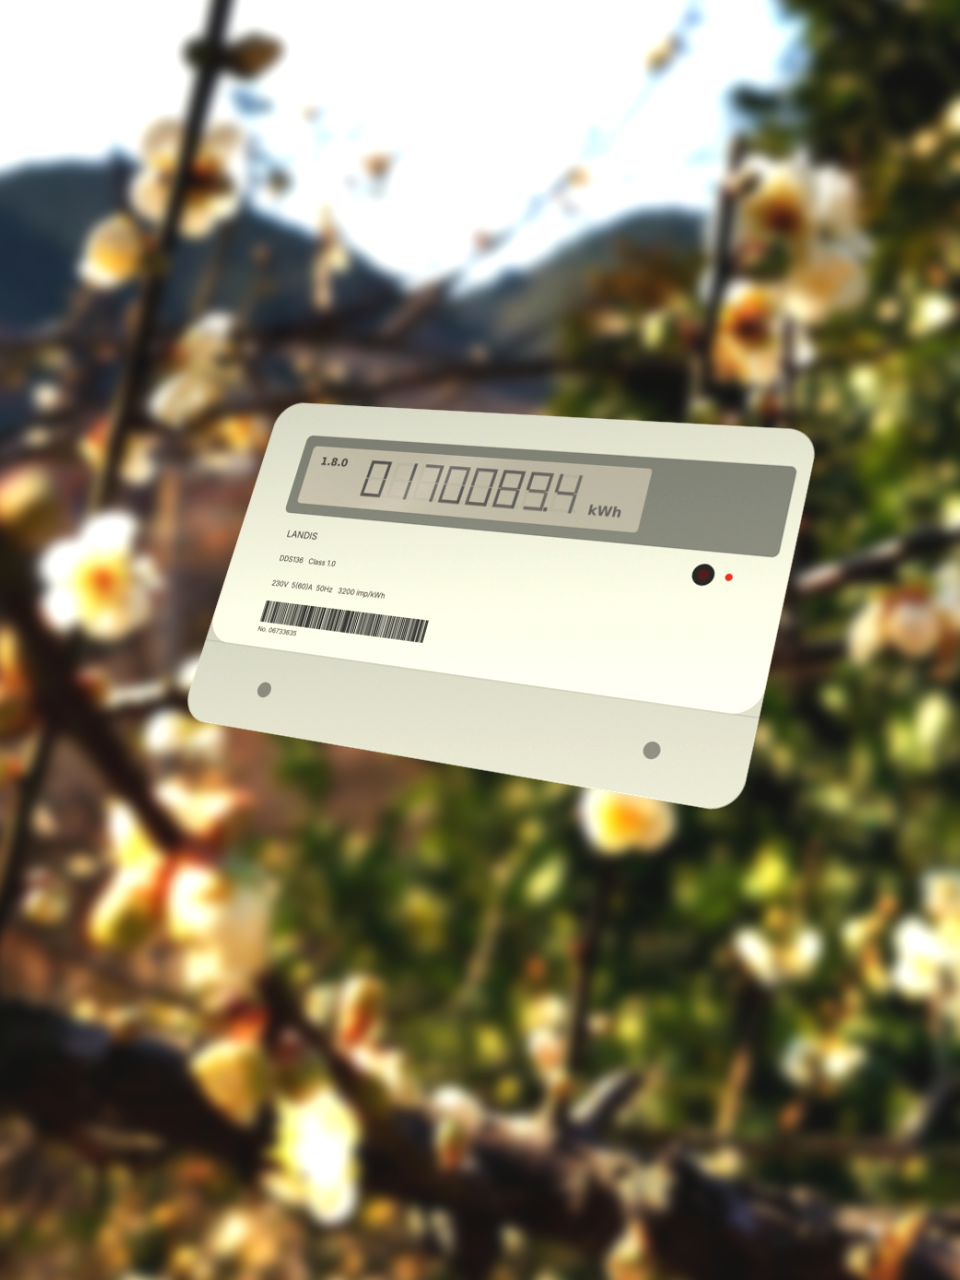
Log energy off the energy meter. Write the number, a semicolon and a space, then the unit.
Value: 170089.4; kWh
